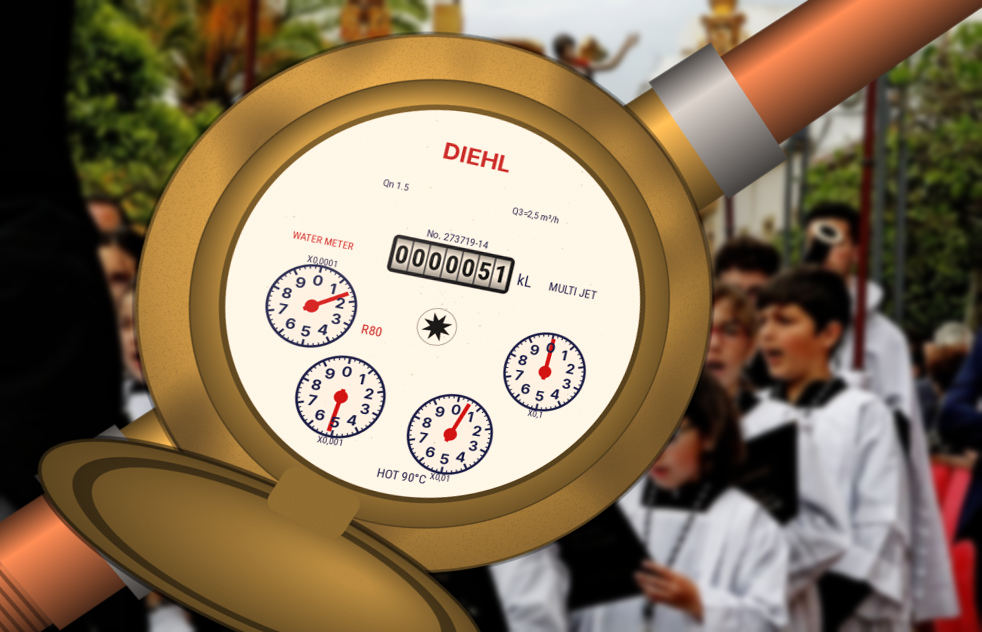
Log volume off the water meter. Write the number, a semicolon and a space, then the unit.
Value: 51.0051; kL
